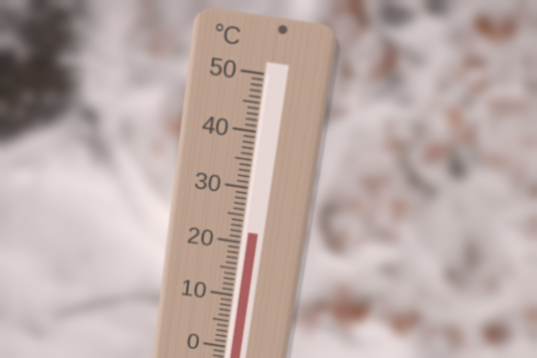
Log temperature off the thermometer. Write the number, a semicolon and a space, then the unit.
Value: 22; °C
